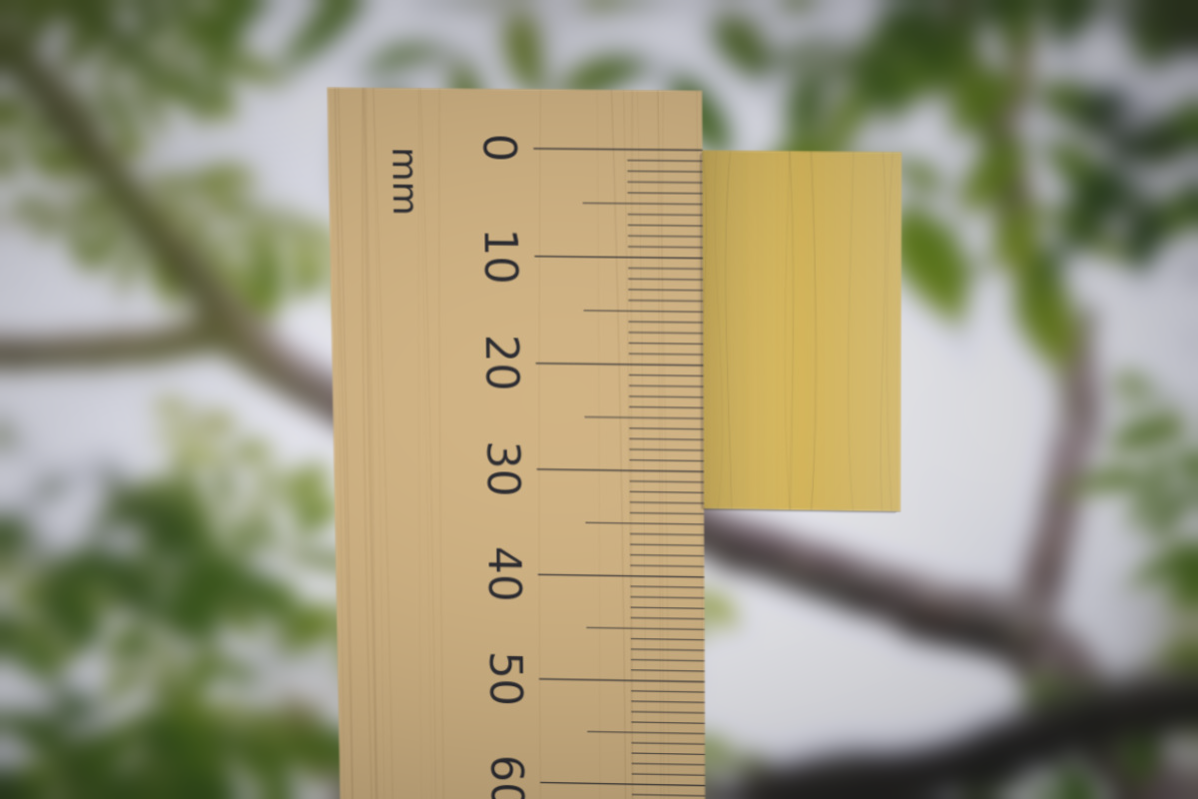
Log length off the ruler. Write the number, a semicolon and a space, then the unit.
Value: 33.5; mm
